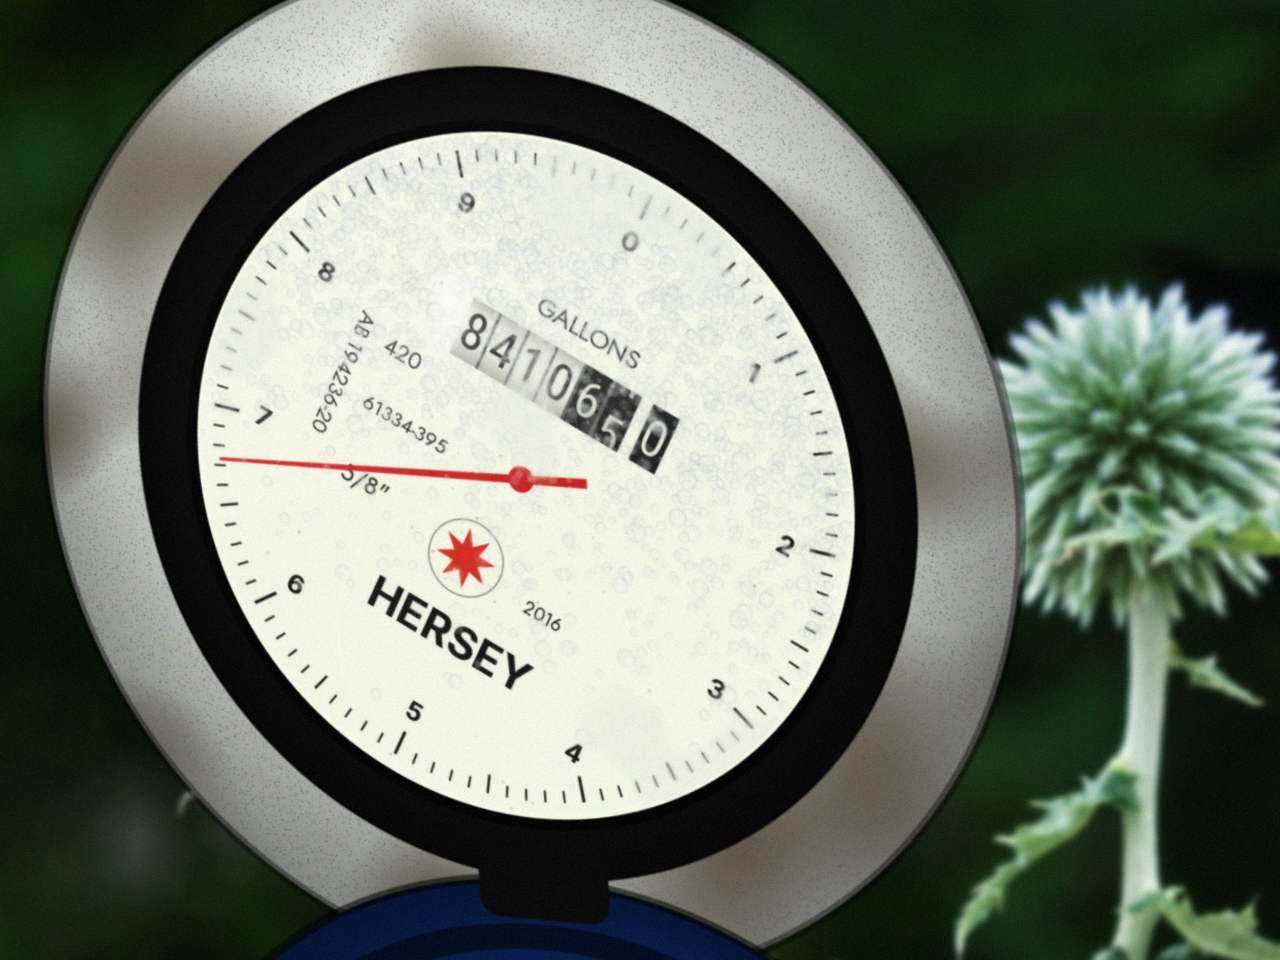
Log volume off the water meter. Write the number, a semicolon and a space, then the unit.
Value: 8410646.7; gal
